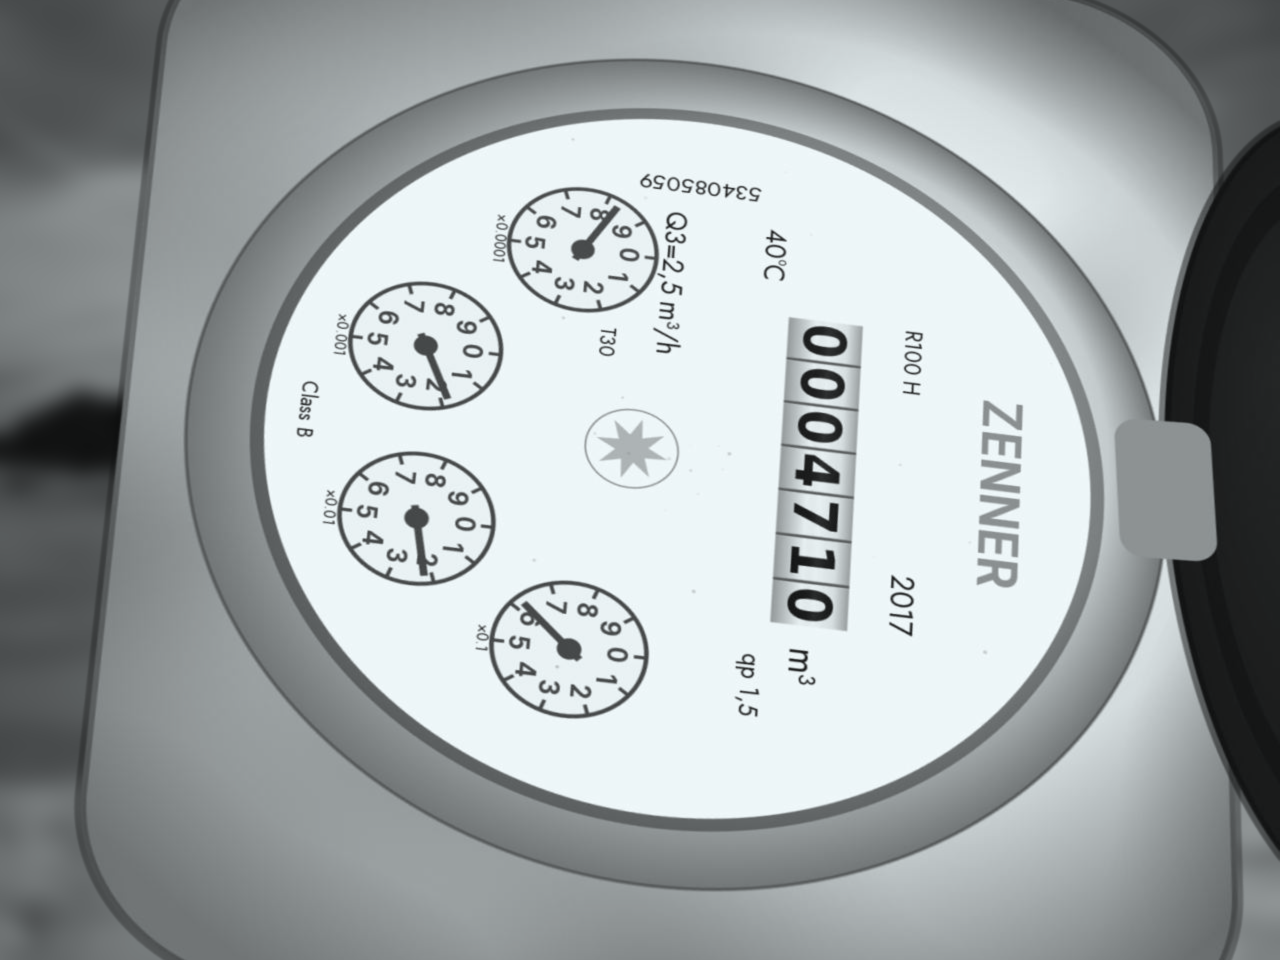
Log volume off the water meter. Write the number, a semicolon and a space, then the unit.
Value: 4710.6218; m³
